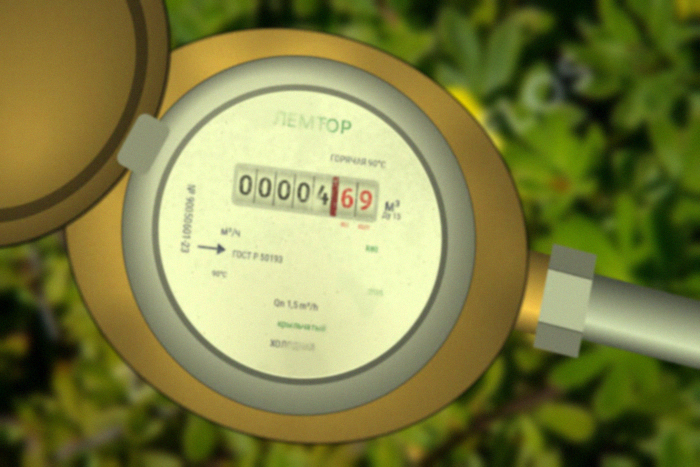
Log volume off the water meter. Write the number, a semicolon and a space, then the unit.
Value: 4.69; m³
